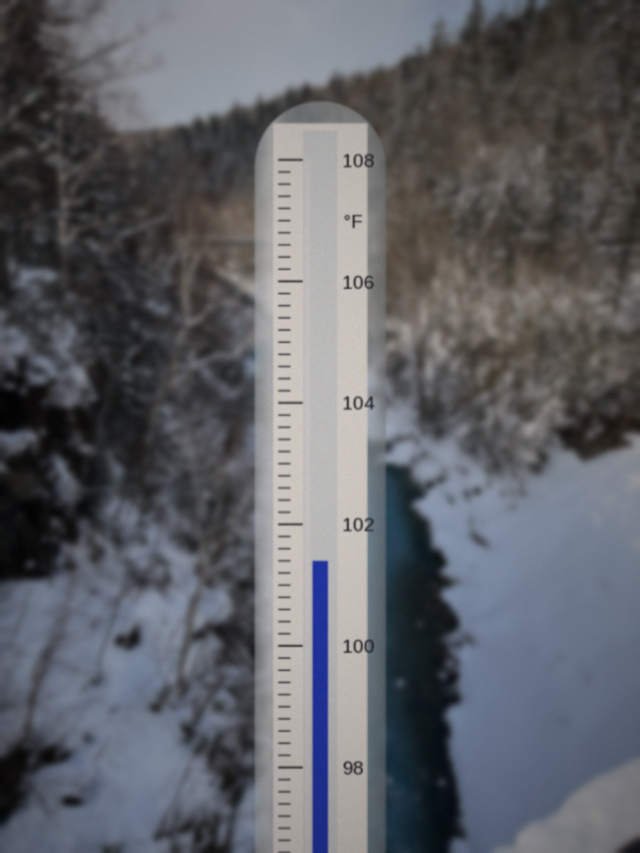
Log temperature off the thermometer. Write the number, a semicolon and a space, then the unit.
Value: 101.4; °F
